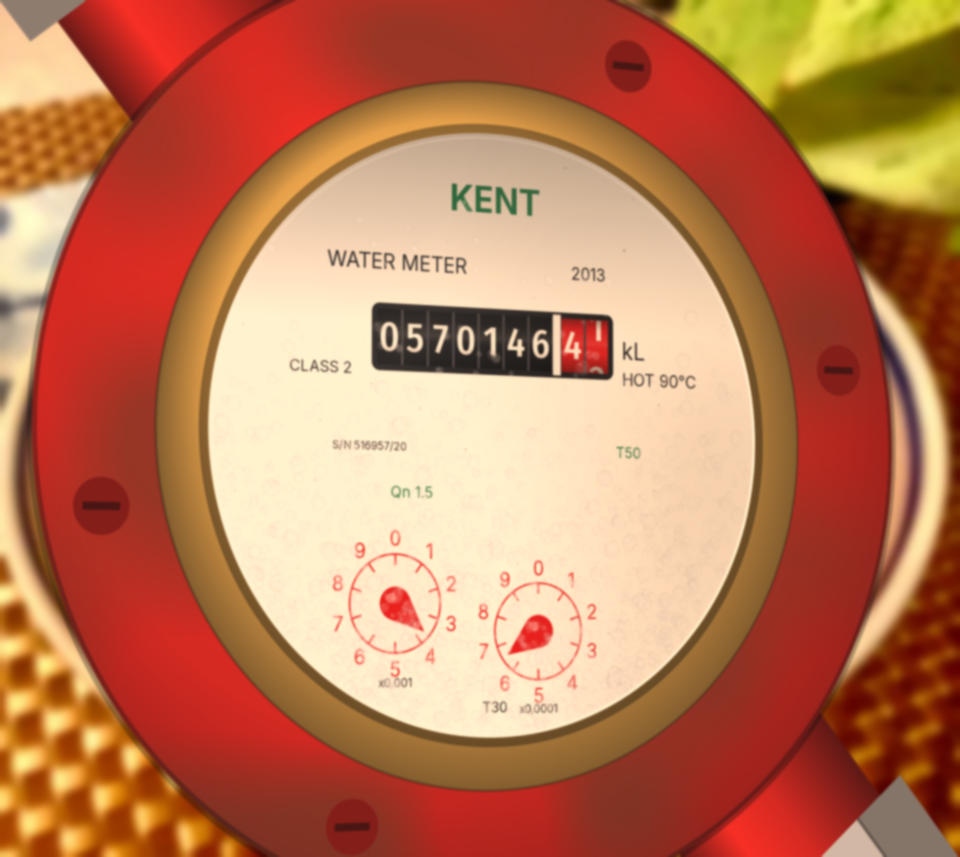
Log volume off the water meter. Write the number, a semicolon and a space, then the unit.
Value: 570146.4136; kL
